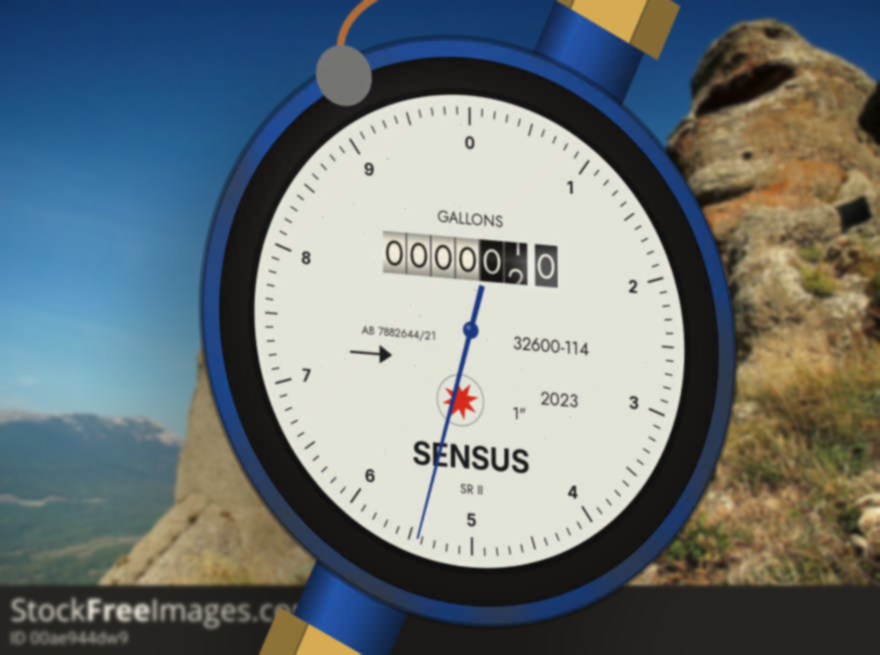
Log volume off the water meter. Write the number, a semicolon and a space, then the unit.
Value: 15.4; gal
